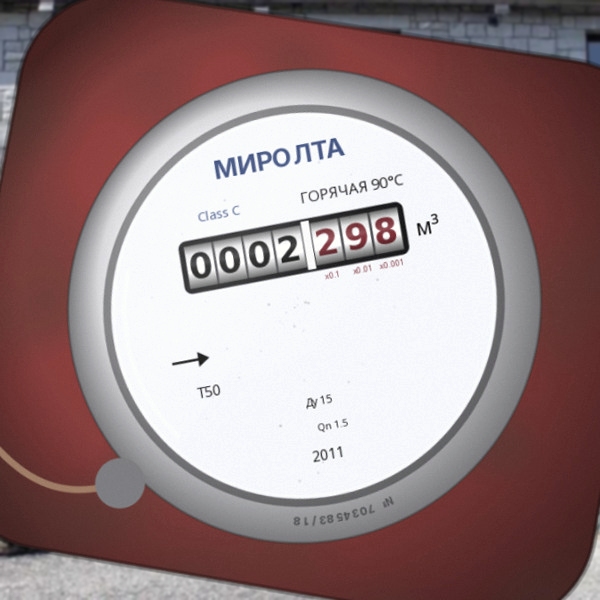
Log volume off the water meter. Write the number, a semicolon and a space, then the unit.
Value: 2.298; m³
